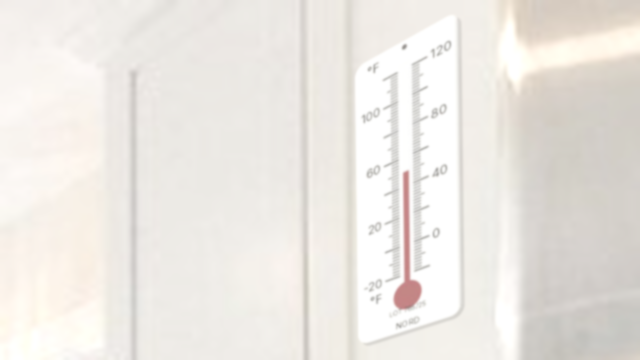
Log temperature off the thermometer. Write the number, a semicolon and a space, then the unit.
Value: 50; °F
